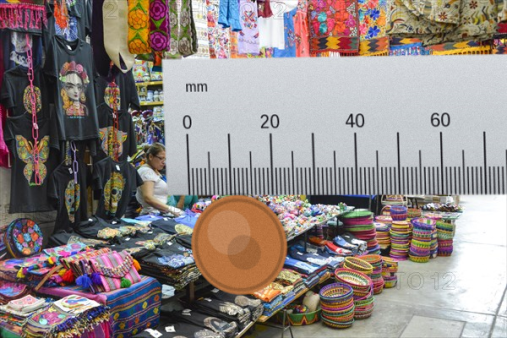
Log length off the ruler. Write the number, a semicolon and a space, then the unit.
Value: 23; mm
